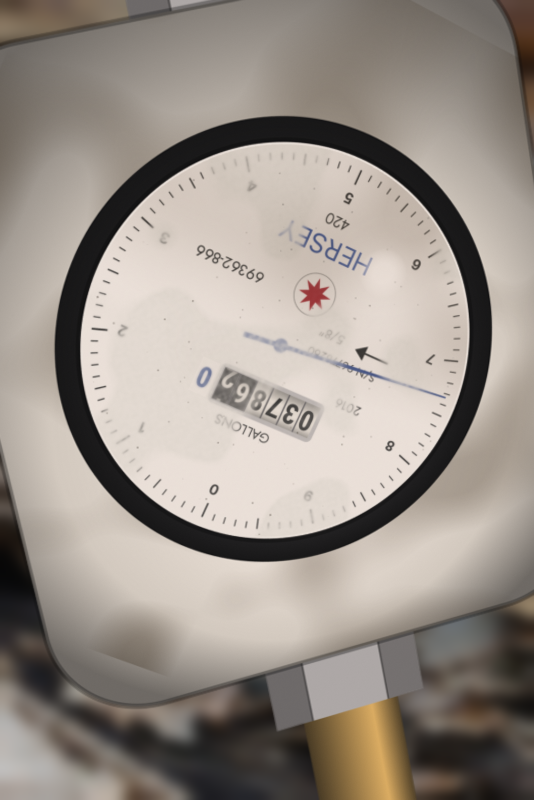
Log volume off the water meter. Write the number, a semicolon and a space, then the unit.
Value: 378617.3; gal
